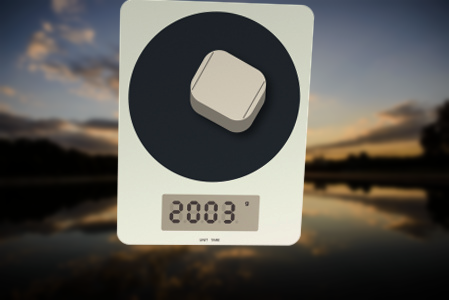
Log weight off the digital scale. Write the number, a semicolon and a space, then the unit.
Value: 2003; g
